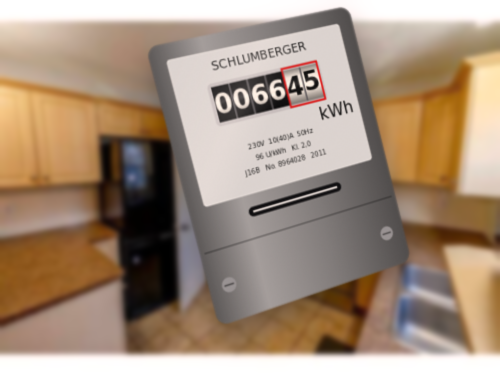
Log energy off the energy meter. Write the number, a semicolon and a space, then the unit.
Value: 66.45; kWh
